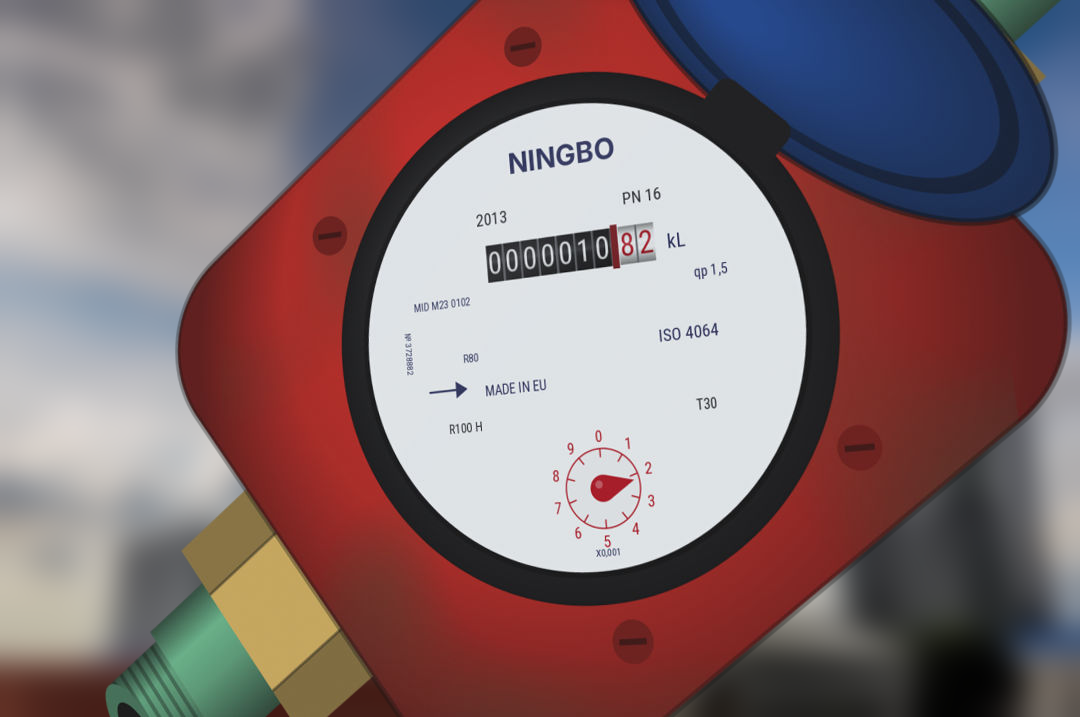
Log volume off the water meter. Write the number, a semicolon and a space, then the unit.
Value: 10.822; kL
